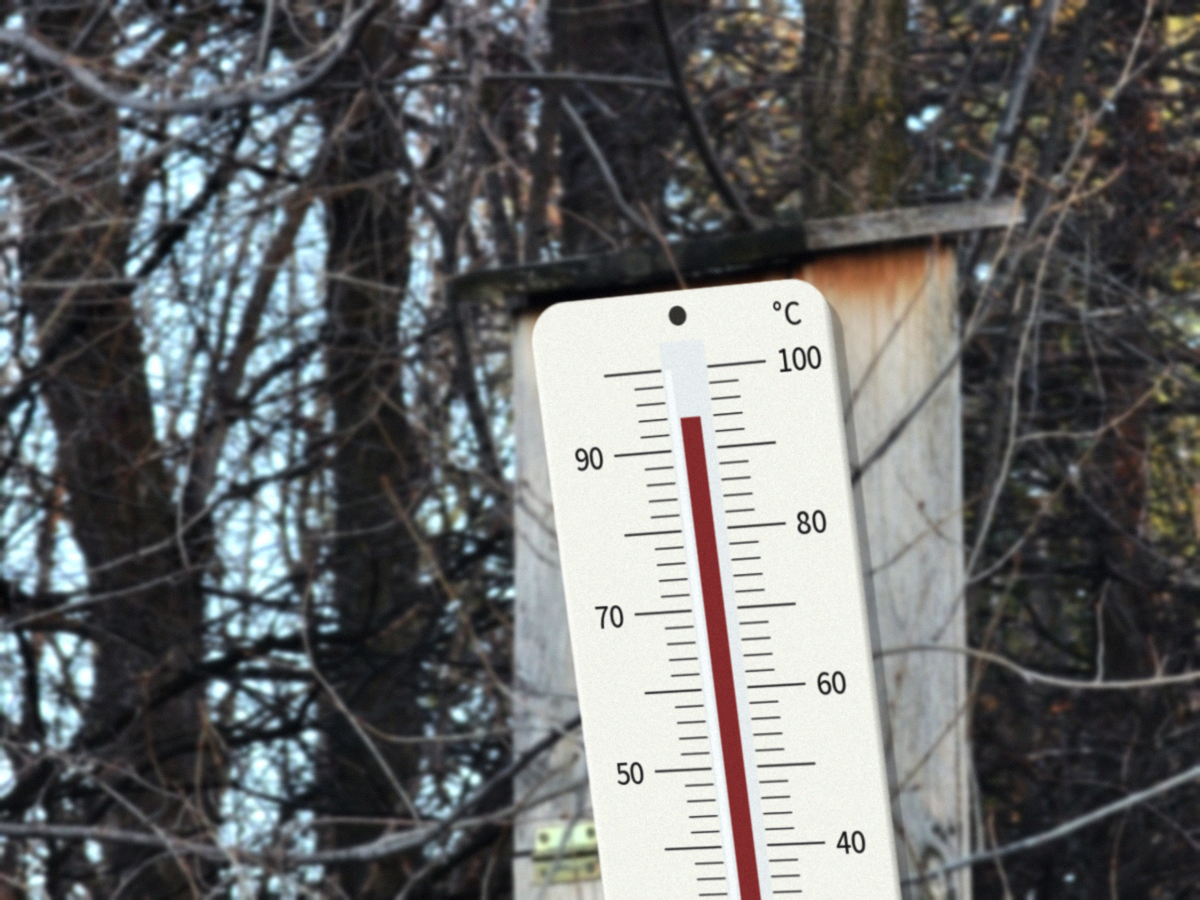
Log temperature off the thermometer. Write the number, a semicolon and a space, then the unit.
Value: 94; °C
